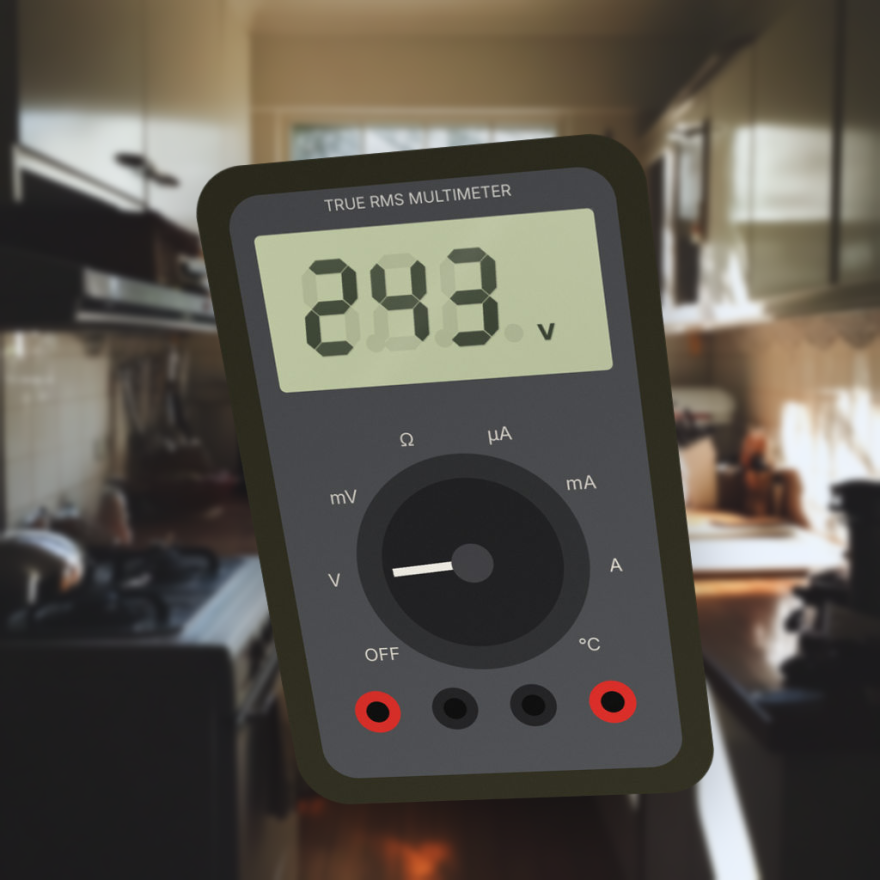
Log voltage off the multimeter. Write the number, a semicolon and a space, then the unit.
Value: 243; V
